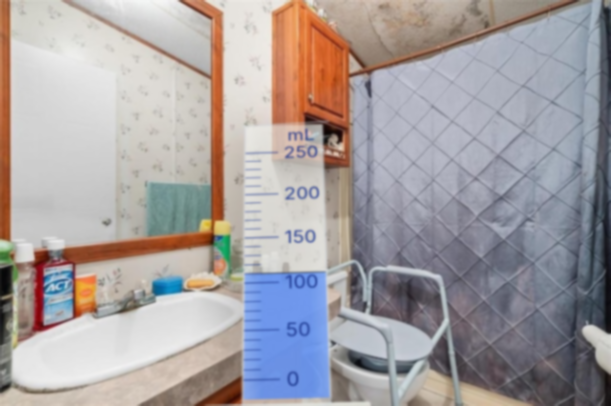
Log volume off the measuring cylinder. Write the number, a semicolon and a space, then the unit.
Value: 110; mL
